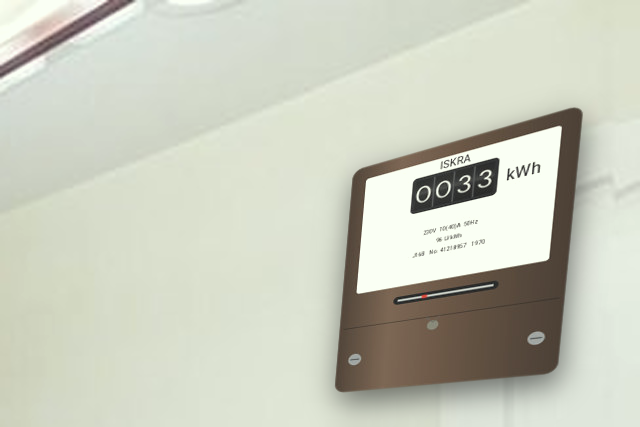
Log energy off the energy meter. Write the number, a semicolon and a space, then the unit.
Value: 33; kWh
